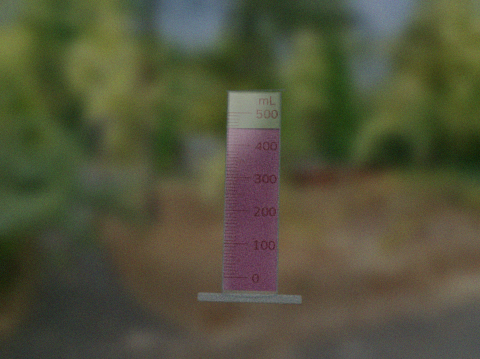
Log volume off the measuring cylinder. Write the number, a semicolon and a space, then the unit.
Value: 450; mL
